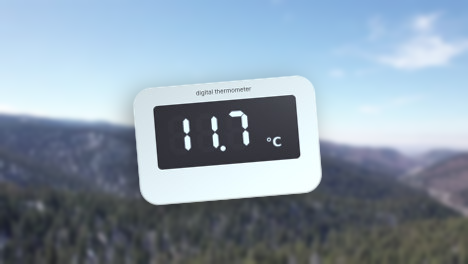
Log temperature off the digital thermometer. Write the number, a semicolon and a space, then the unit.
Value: 11.7; °C
